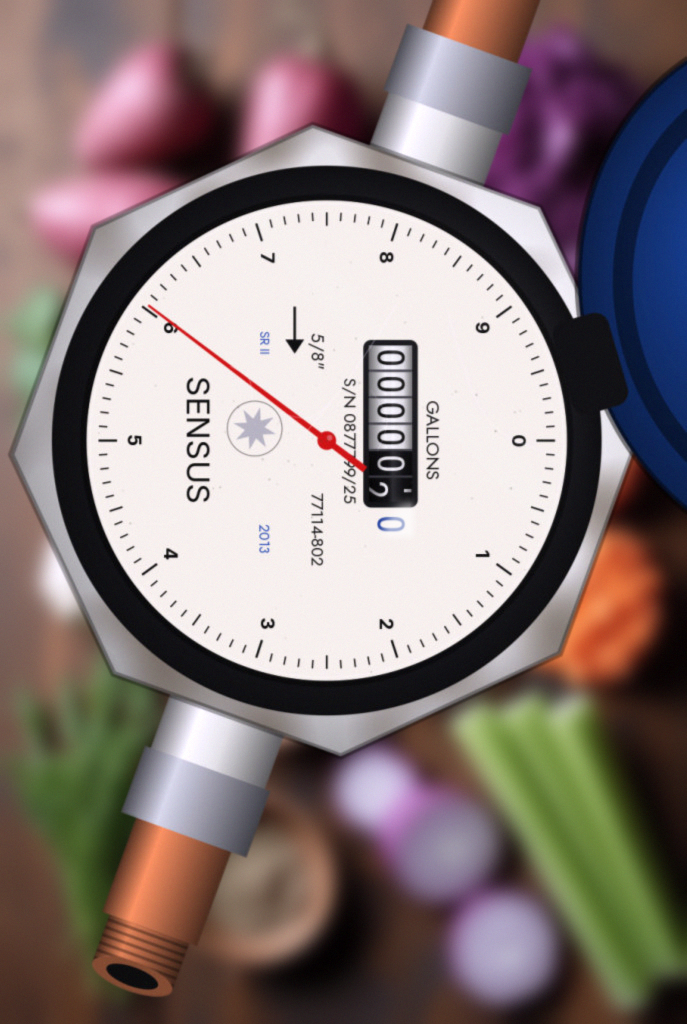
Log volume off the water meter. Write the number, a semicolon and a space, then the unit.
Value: 16.0; gal
